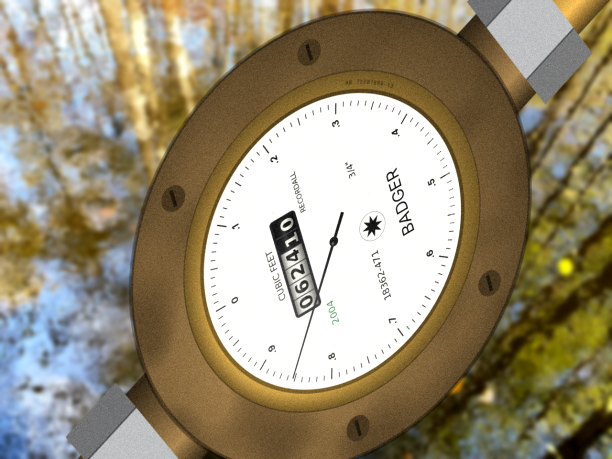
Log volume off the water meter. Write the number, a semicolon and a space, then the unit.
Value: 62409.85; ft³
